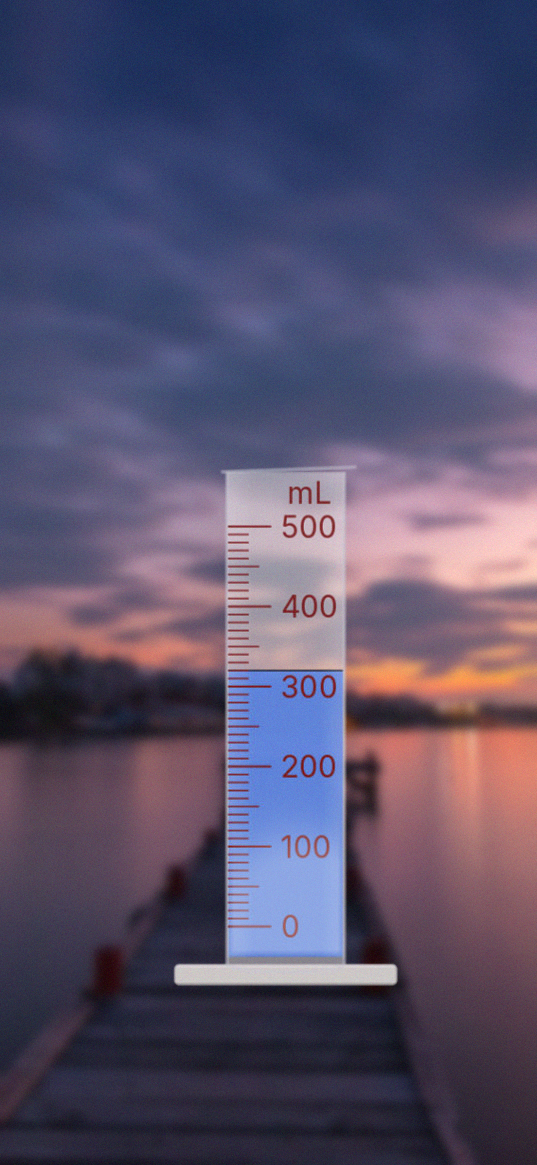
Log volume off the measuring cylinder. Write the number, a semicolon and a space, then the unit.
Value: 320; mL
